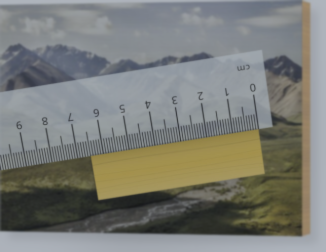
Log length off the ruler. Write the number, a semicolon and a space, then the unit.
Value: 6.5; cm
